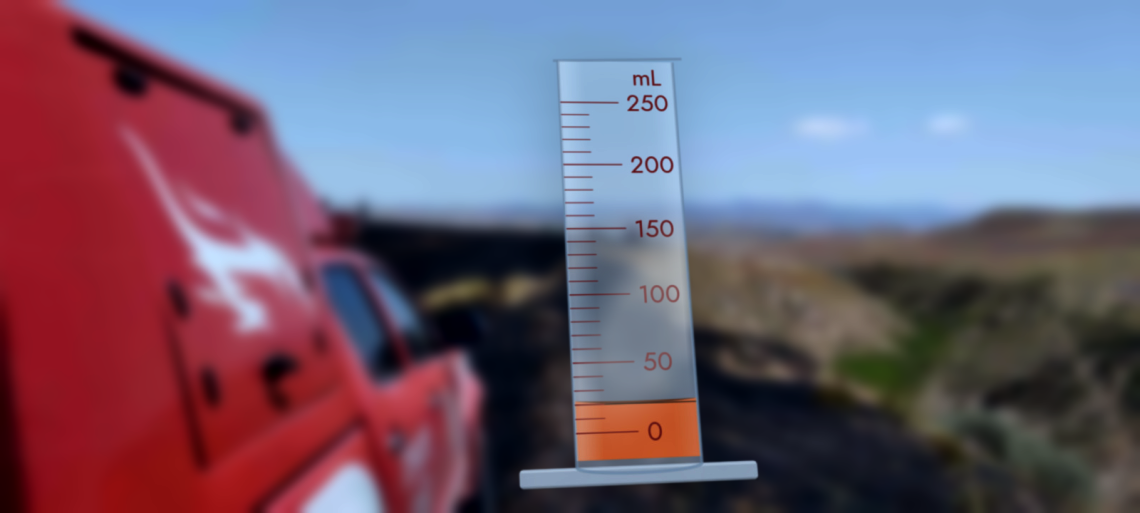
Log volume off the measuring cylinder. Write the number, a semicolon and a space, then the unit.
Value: 20; mL
